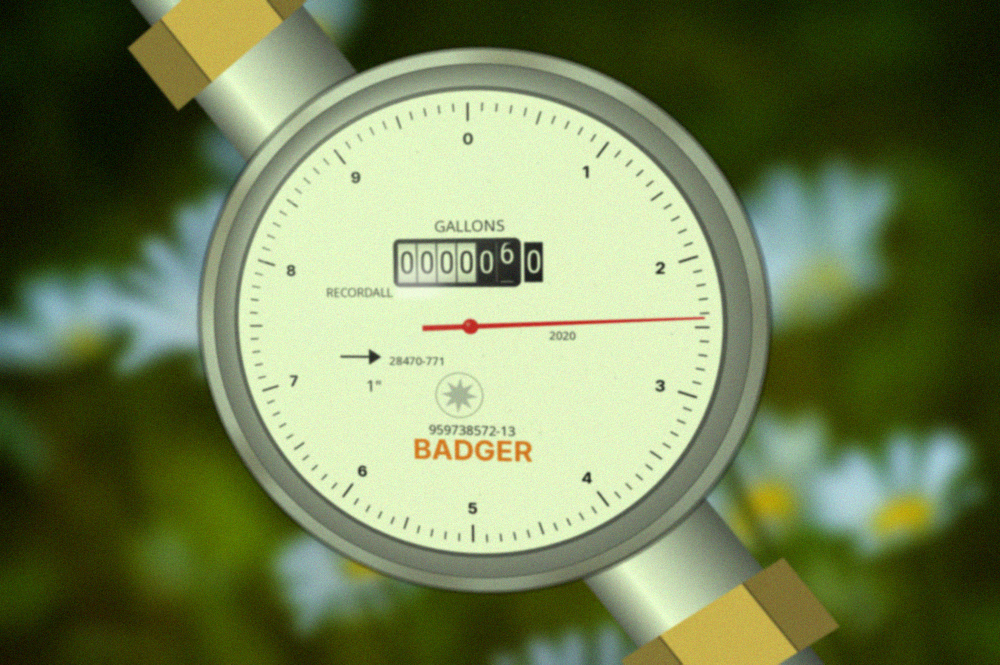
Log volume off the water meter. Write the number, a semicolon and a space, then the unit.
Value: 62.4; gal
